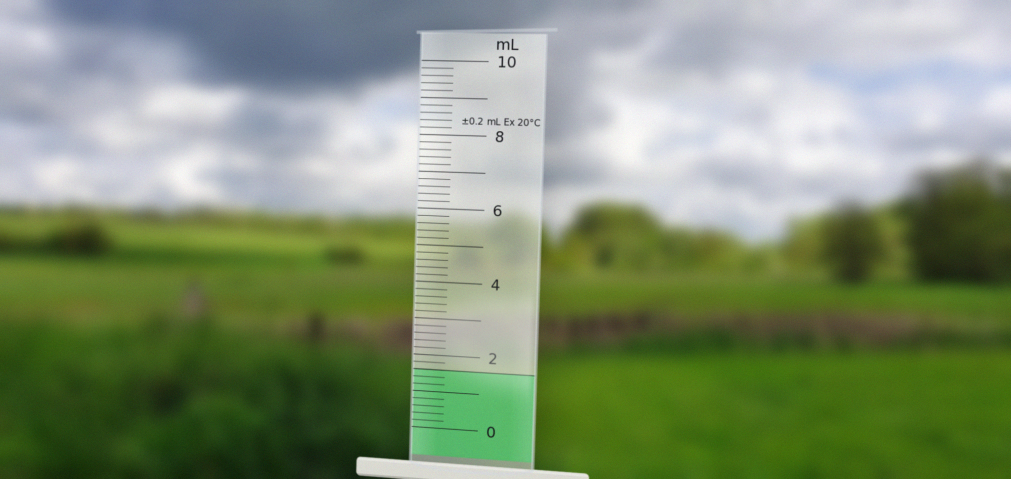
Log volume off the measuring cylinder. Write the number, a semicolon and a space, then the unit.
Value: 1.6; mL
